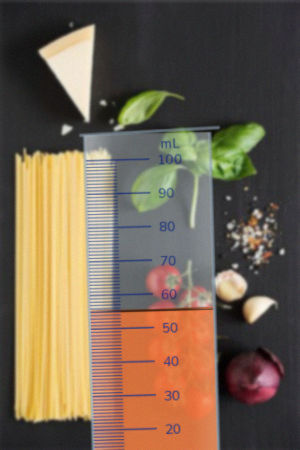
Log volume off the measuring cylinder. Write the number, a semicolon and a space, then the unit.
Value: 55; mL
